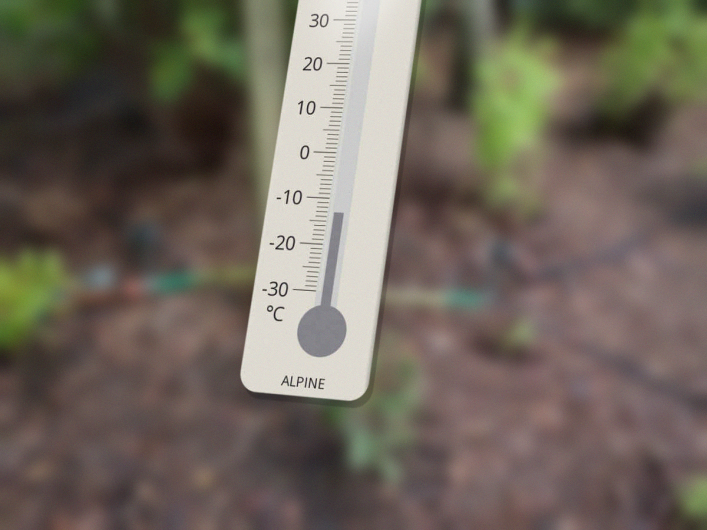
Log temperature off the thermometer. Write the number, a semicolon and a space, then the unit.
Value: -13; °C
